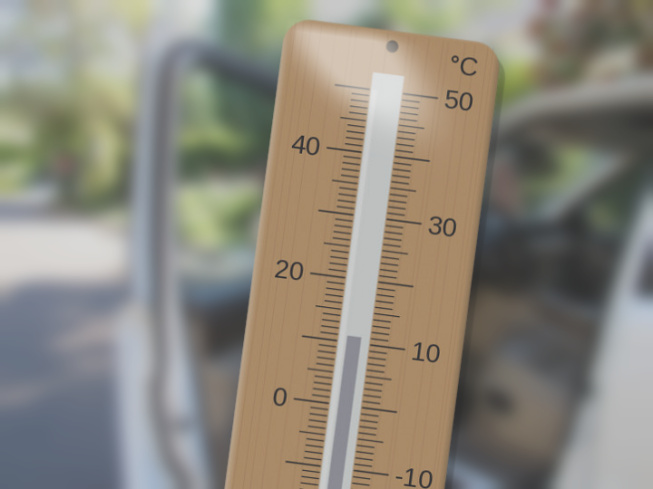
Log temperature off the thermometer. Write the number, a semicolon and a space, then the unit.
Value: 11; °C
